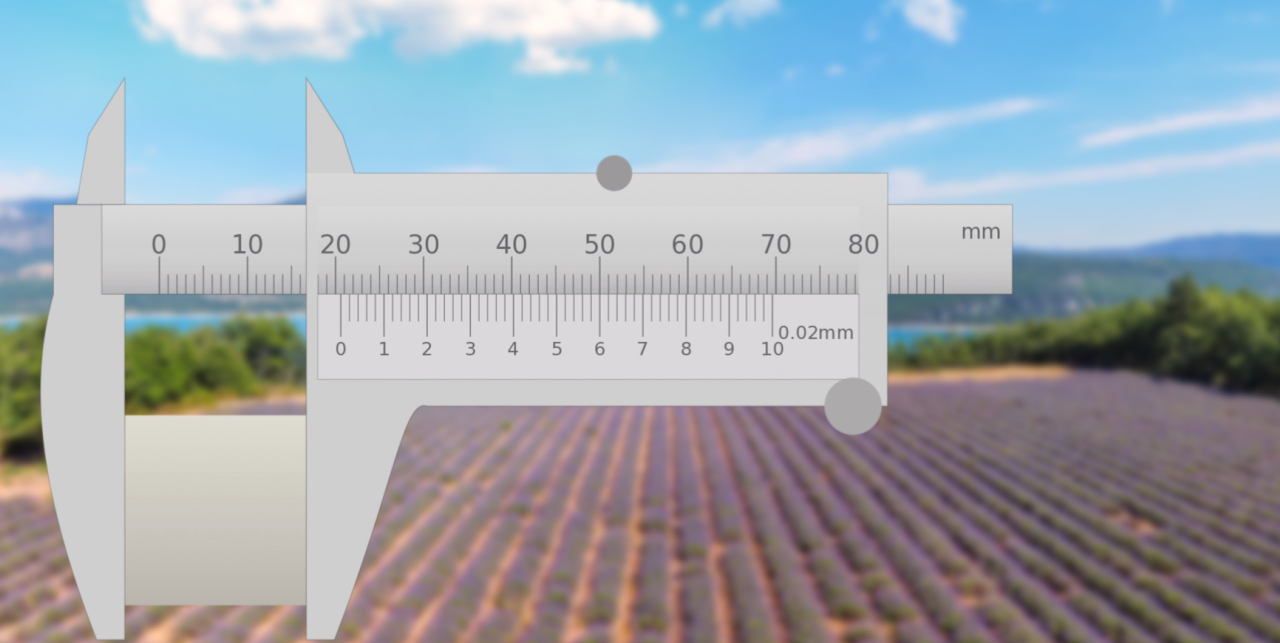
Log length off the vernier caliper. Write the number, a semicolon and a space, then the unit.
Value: 20.6; mm
